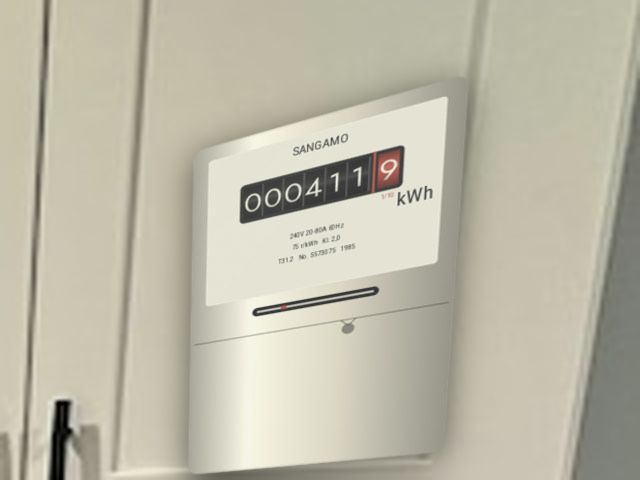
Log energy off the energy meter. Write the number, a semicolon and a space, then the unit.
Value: 411.9; kWh
